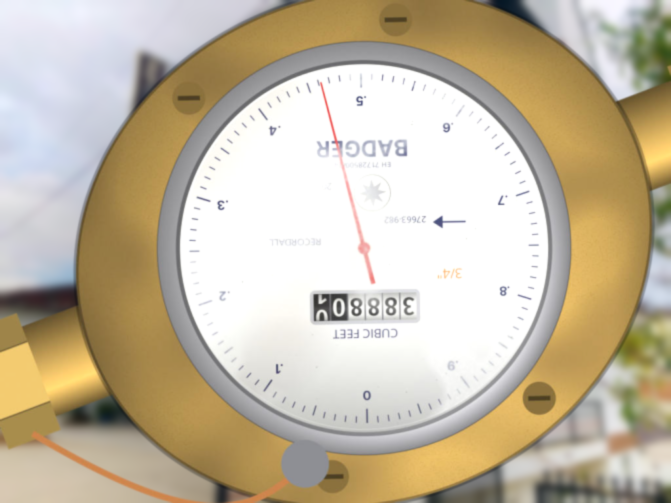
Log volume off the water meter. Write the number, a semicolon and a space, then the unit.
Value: 388800.46; ft³
